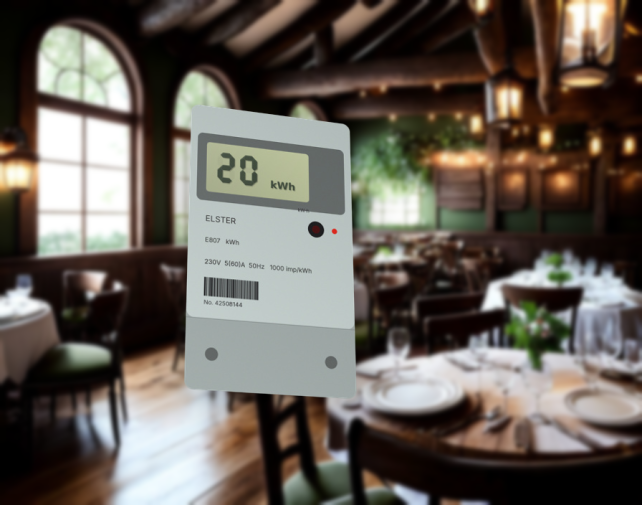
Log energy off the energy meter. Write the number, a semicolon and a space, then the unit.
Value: 20; kWh
